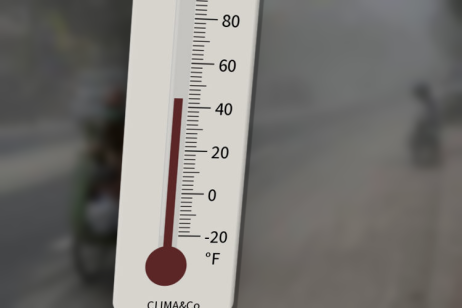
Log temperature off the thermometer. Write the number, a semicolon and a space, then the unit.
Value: 44; °F
